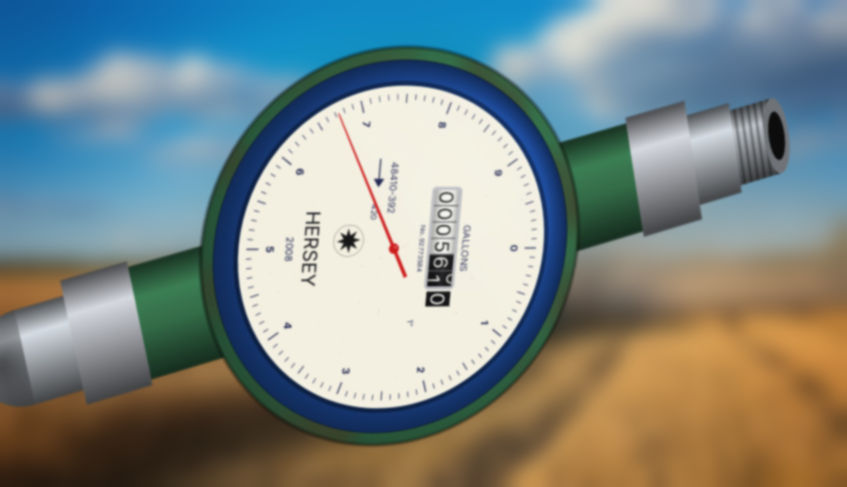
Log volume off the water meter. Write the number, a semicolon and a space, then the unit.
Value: 5606.7; gal
